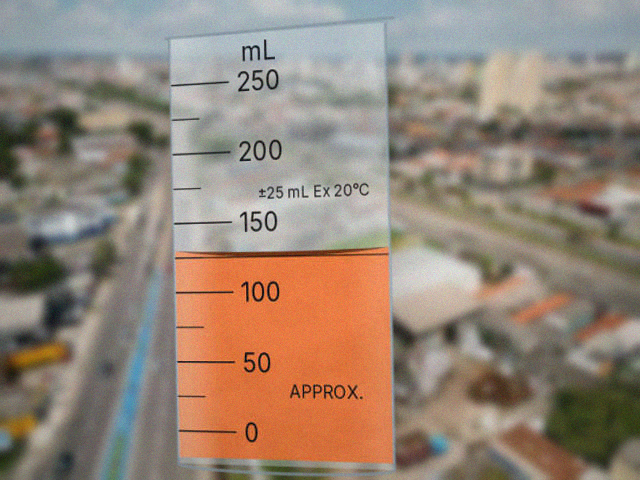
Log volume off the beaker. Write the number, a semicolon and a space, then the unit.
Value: 125; mL
